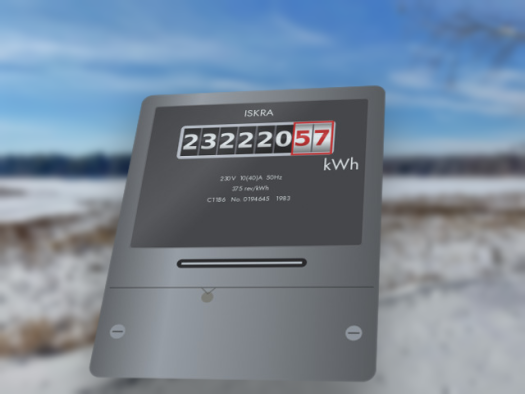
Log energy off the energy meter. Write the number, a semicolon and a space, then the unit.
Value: 232220.57; kWh
